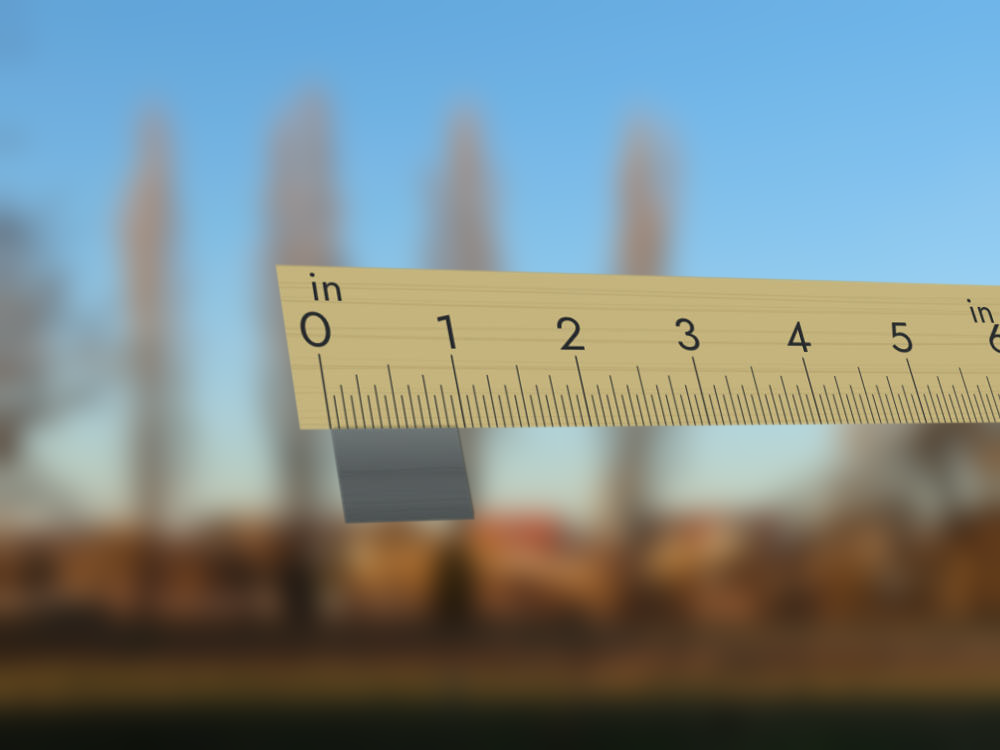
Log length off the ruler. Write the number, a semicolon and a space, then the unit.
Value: 0.9375; in
